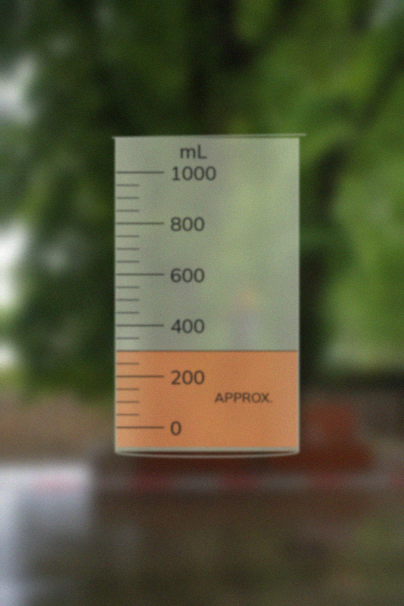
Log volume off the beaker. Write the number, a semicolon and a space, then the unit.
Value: 300; mL
